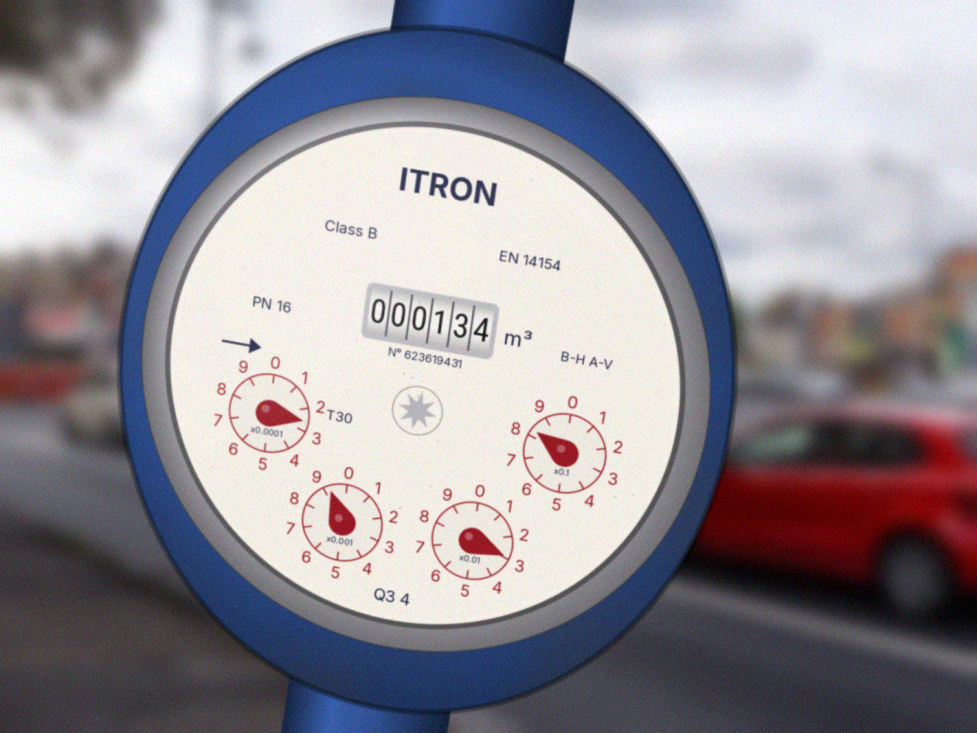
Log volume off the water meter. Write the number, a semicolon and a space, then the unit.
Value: 134.8292; m³
